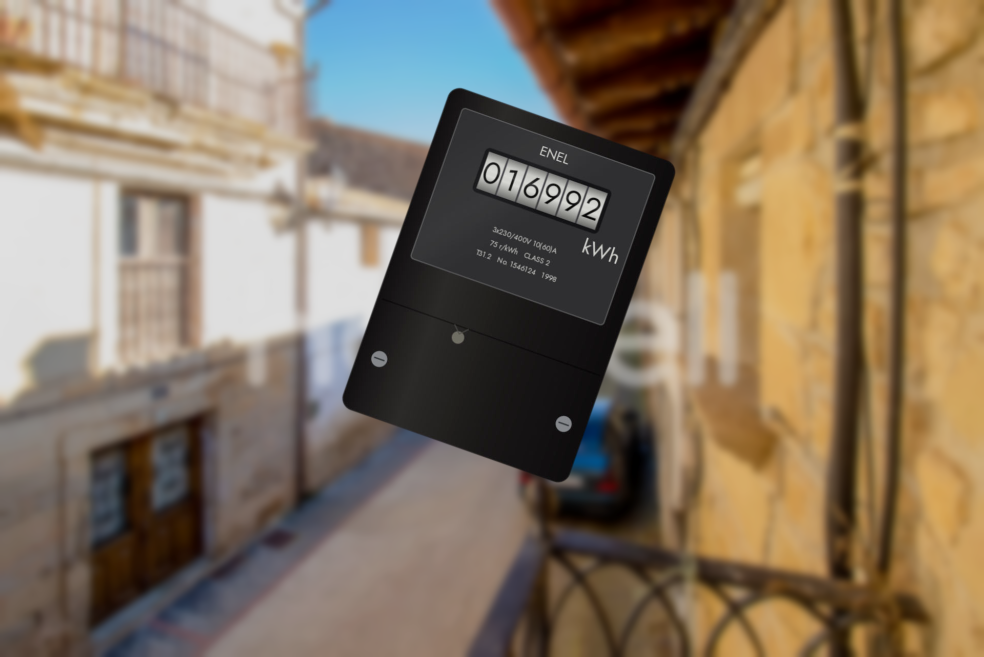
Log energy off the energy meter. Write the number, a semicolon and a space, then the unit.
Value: 16992; kWh
